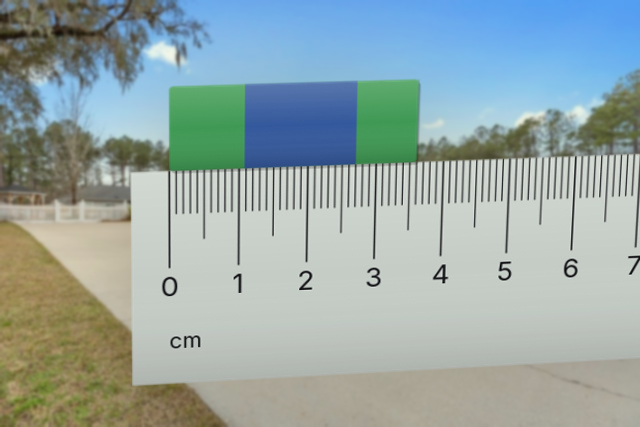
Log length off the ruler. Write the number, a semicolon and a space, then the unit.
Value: 3.6; cm
